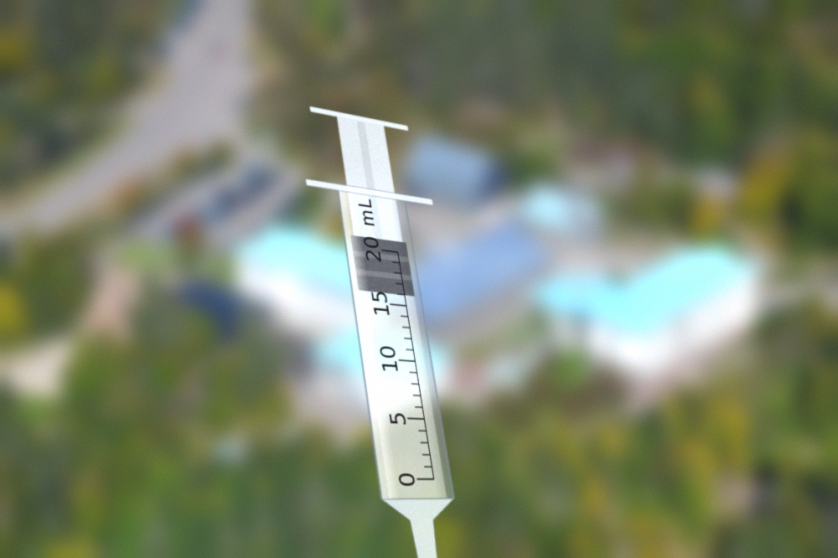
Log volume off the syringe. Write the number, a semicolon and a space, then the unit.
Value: 16; mL
